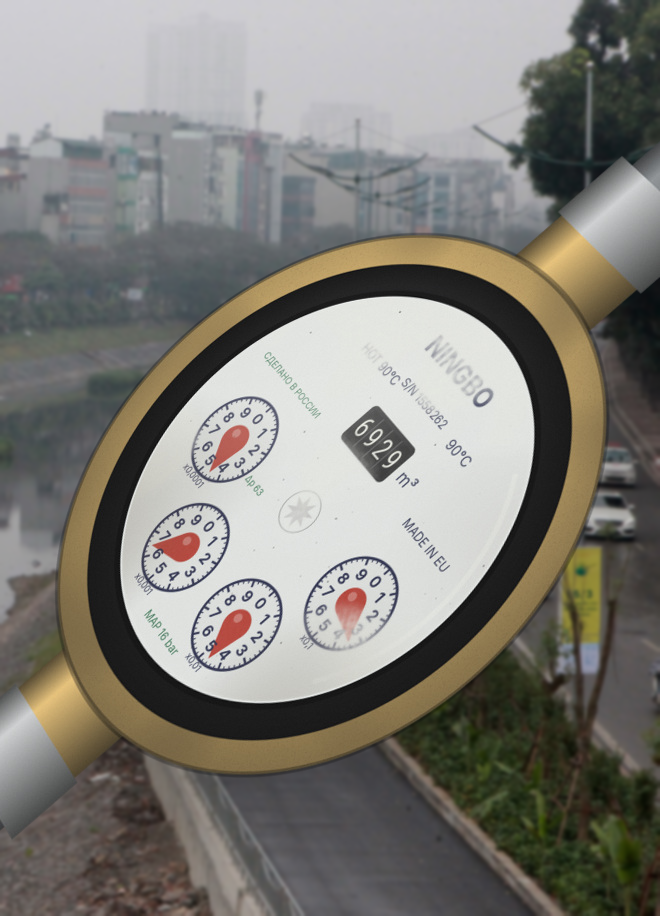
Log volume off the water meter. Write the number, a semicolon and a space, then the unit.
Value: 6929.3464; m³
